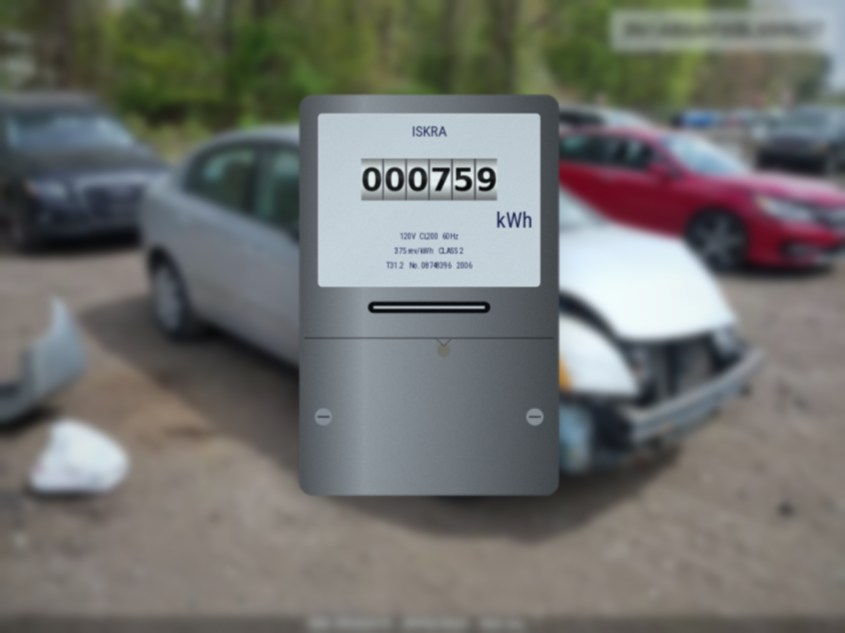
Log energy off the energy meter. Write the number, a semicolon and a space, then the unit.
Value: 759; kWh
